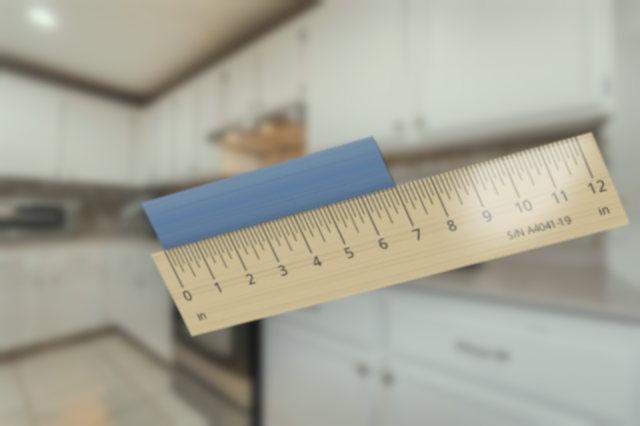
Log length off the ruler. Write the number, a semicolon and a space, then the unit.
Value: 7; in
